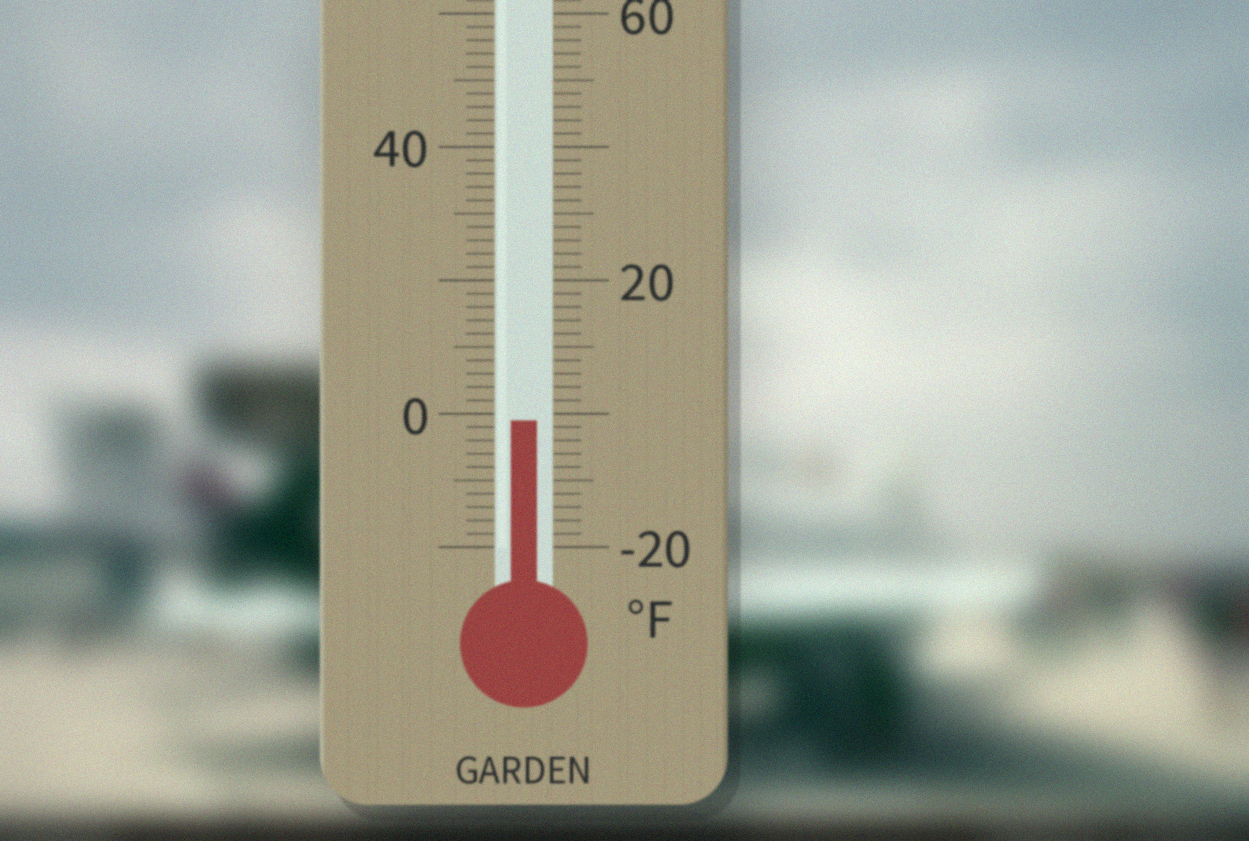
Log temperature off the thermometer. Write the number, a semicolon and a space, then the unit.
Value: -1; °F
